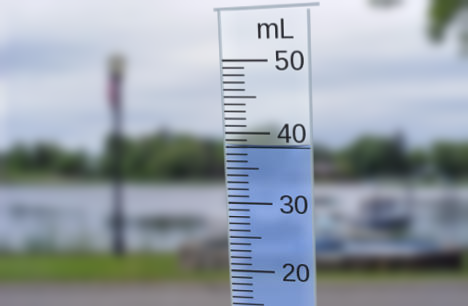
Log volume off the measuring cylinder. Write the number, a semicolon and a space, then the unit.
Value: 38; mL
